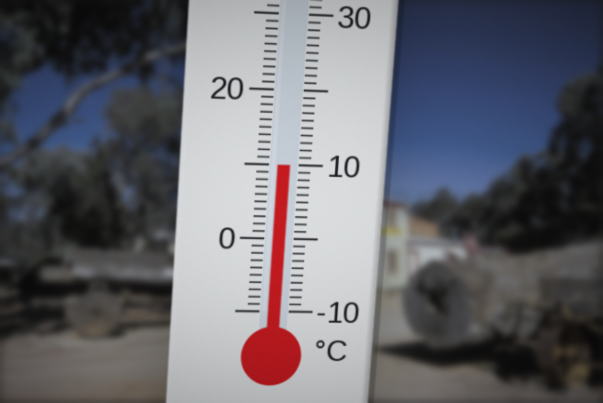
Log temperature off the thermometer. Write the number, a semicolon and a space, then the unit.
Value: 10; °C
